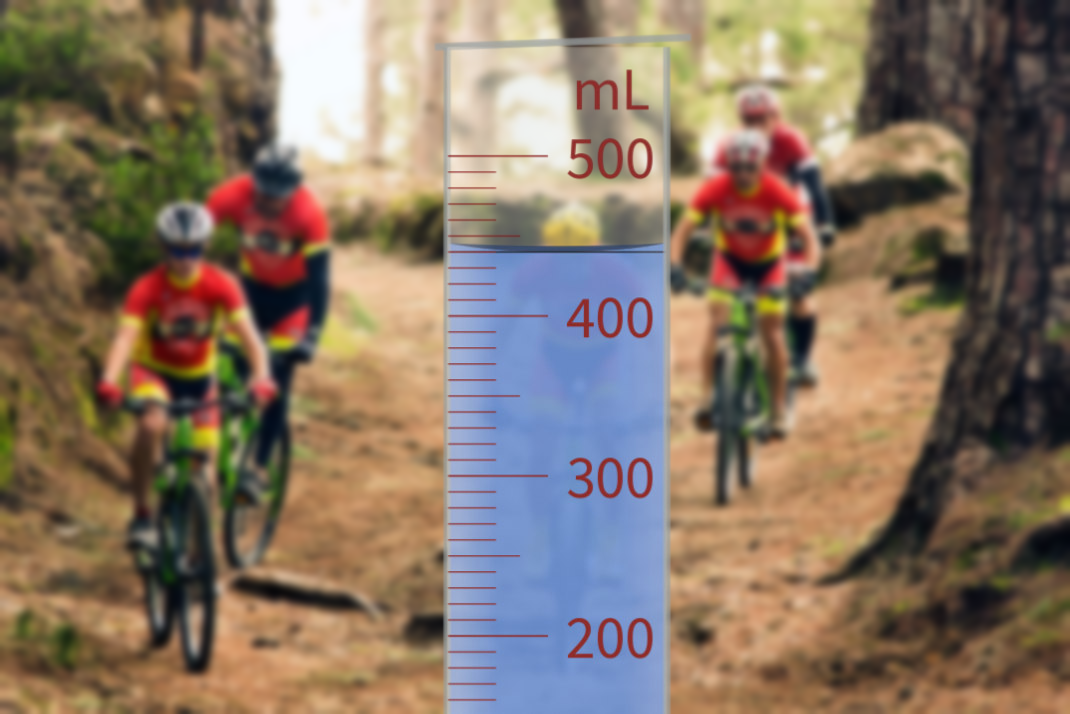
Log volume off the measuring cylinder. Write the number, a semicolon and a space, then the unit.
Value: 440; mL
